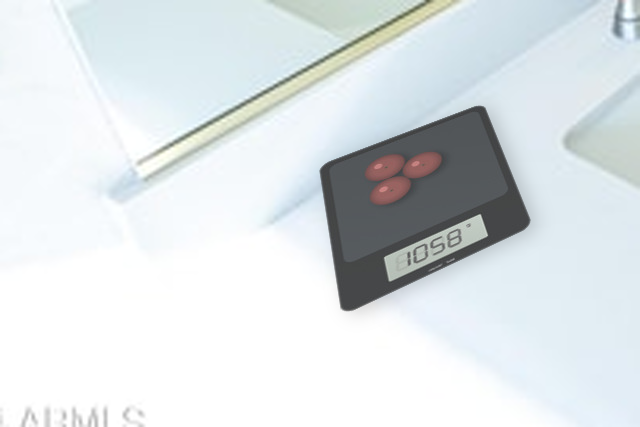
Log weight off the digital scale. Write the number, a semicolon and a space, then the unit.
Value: 1058; g
